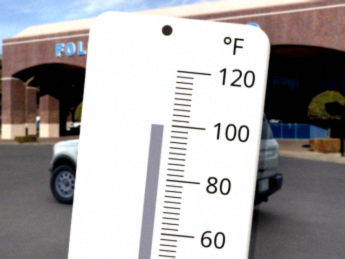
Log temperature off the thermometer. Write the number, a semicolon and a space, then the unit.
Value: 100; °F
